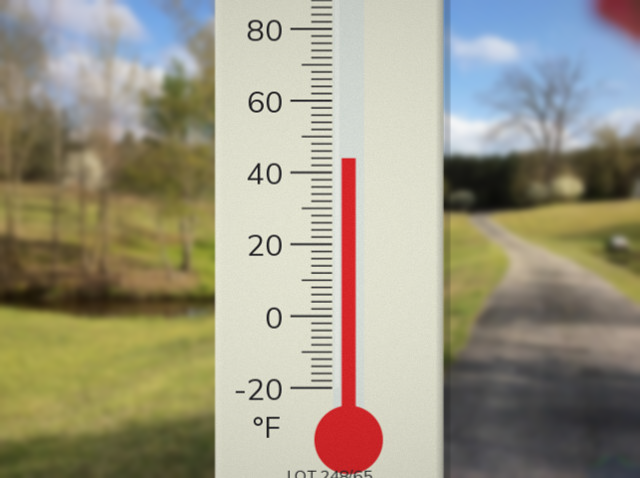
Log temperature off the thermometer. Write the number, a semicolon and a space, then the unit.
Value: 44; °F
